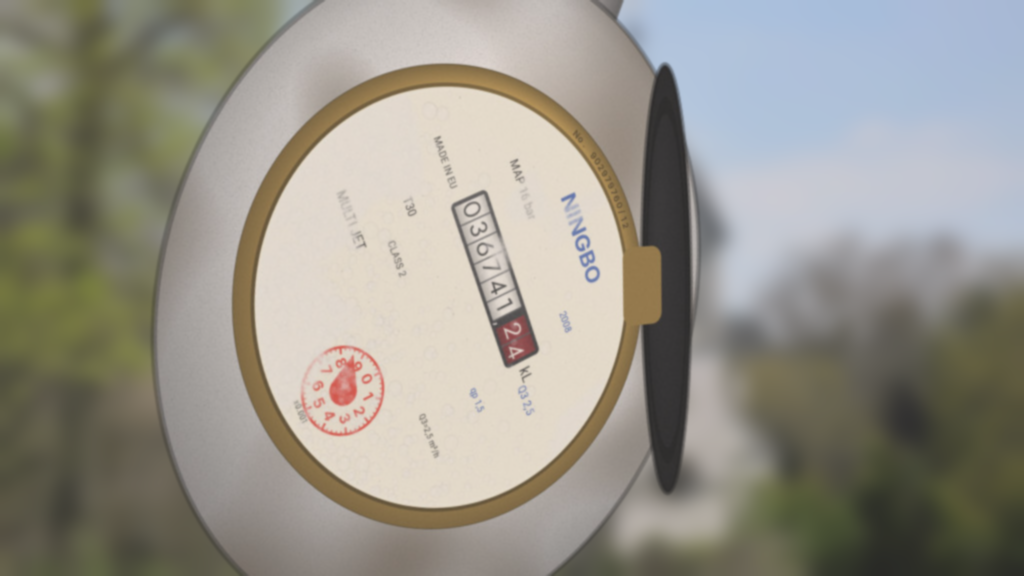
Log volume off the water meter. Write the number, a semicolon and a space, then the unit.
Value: 36741.238; kL
